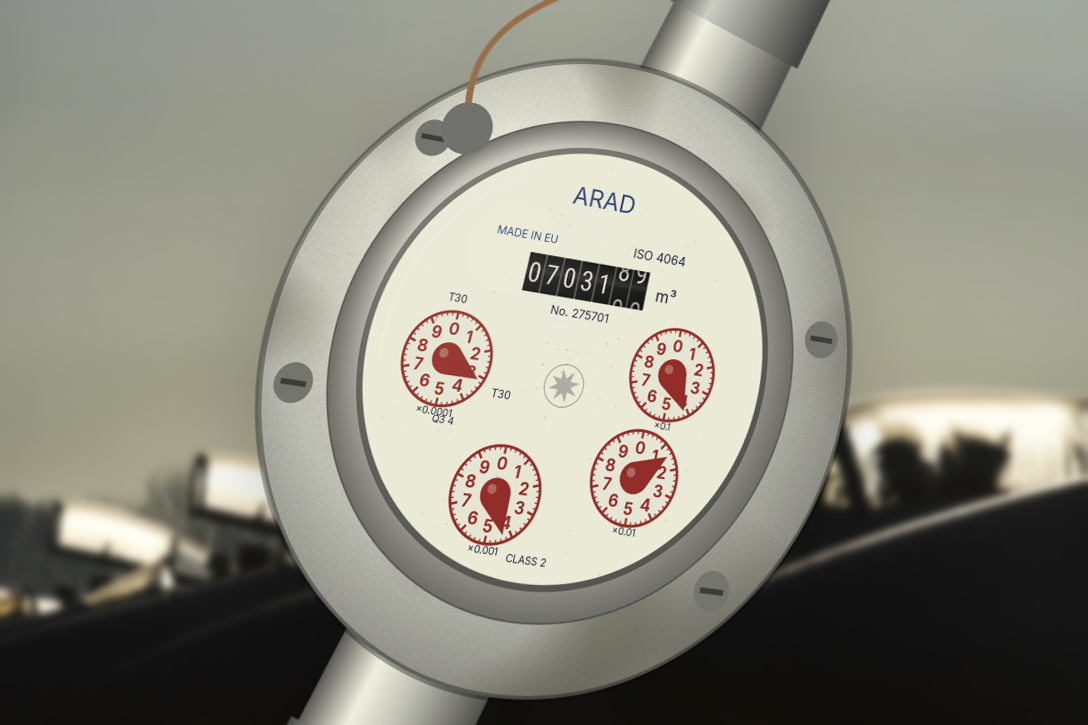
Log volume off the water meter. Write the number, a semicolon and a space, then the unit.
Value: 703189.4143; m³
